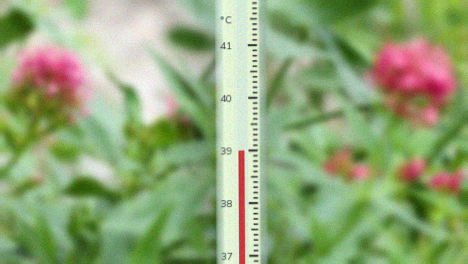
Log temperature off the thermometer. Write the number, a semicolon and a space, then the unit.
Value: 39; °C
